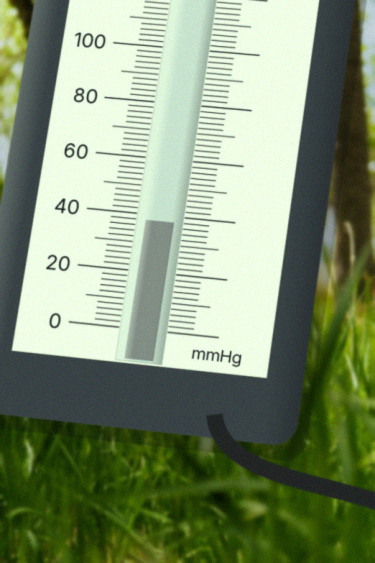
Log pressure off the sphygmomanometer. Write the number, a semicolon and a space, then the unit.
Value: 38; mmHg
